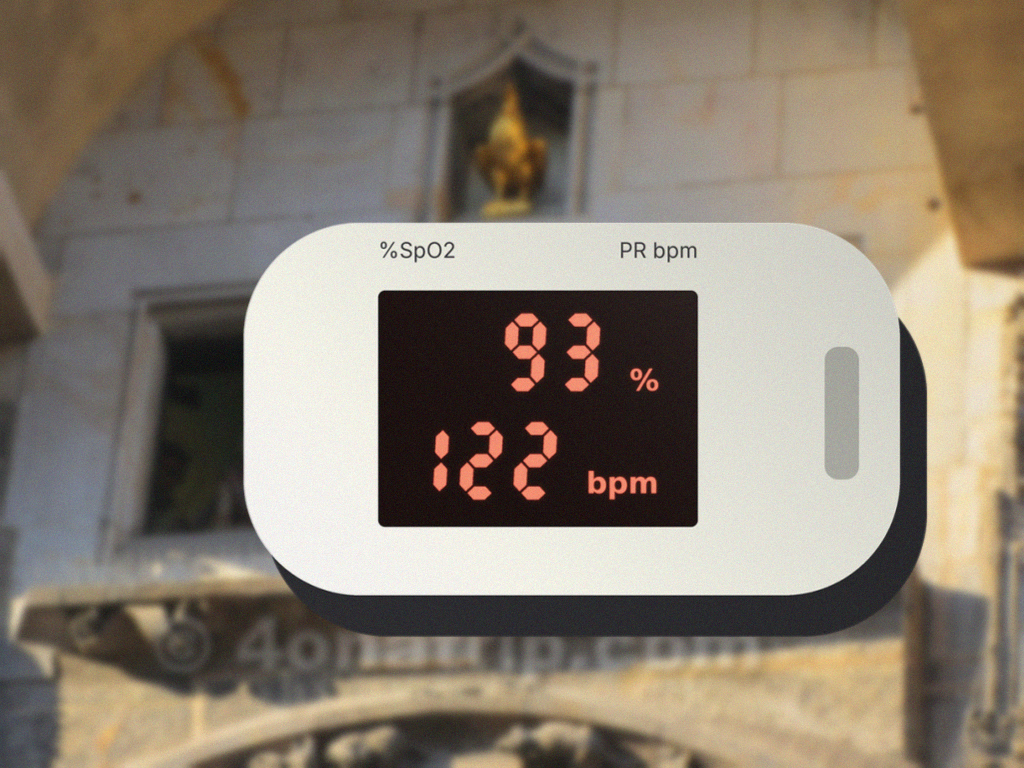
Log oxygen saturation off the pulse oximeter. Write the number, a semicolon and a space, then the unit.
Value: 93; %
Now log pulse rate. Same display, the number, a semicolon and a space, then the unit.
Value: 122; bpm
